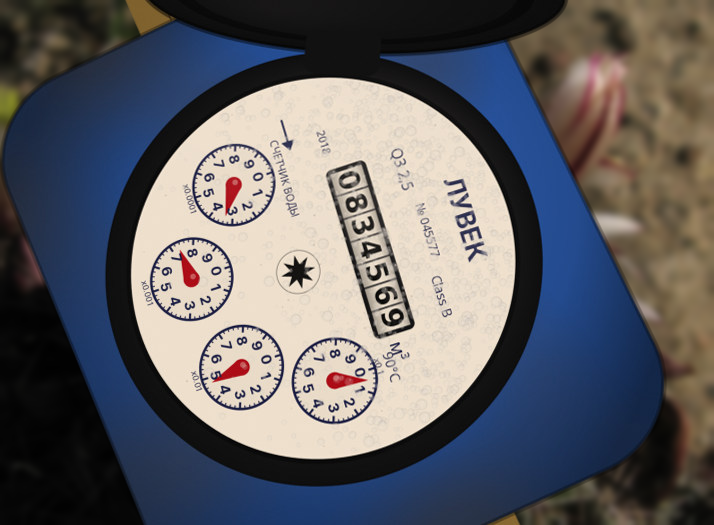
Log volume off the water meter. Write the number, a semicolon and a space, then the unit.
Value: 834569.0473; m³
